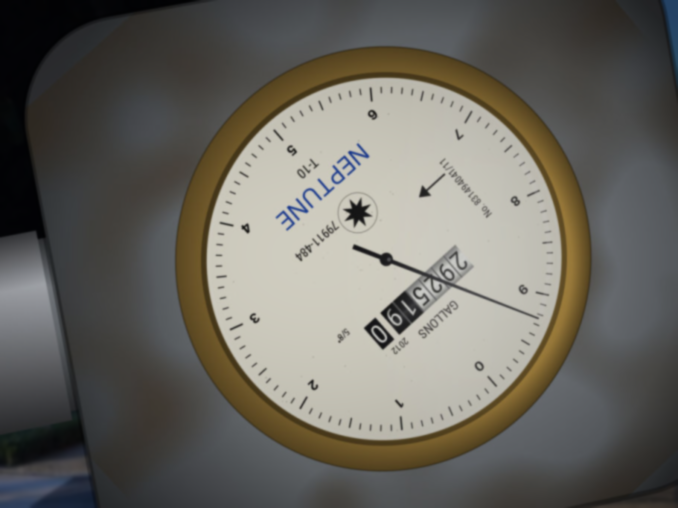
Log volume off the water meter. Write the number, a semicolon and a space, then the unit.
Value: 2925189.2; gal
